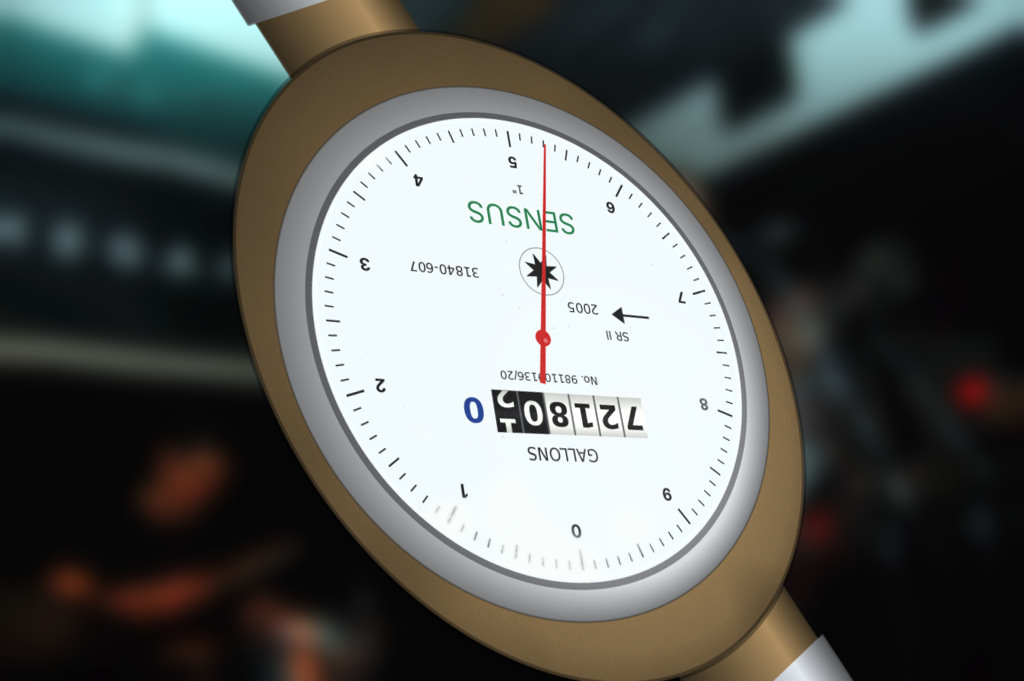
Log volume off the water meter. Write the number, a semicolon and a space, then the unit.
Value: 7218015.3; gal
